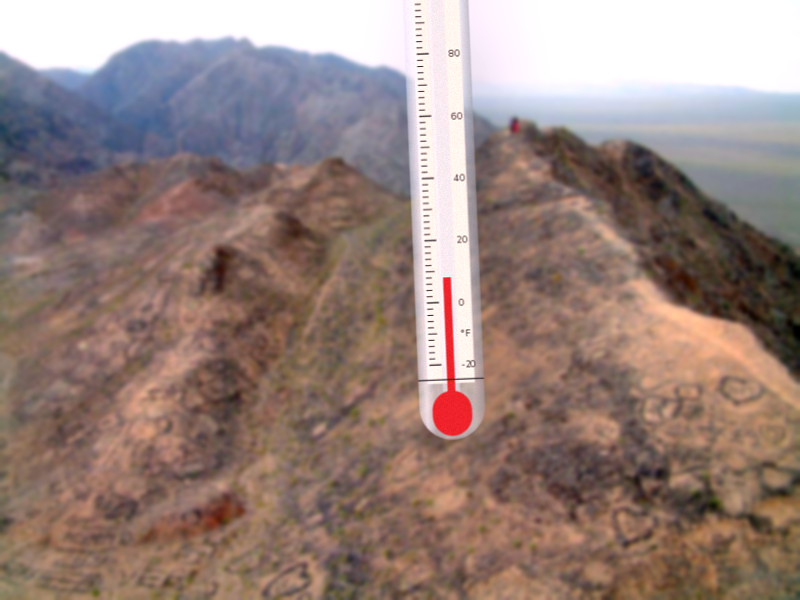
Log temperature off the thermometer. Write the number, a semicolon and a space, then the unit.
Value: 8; °F
